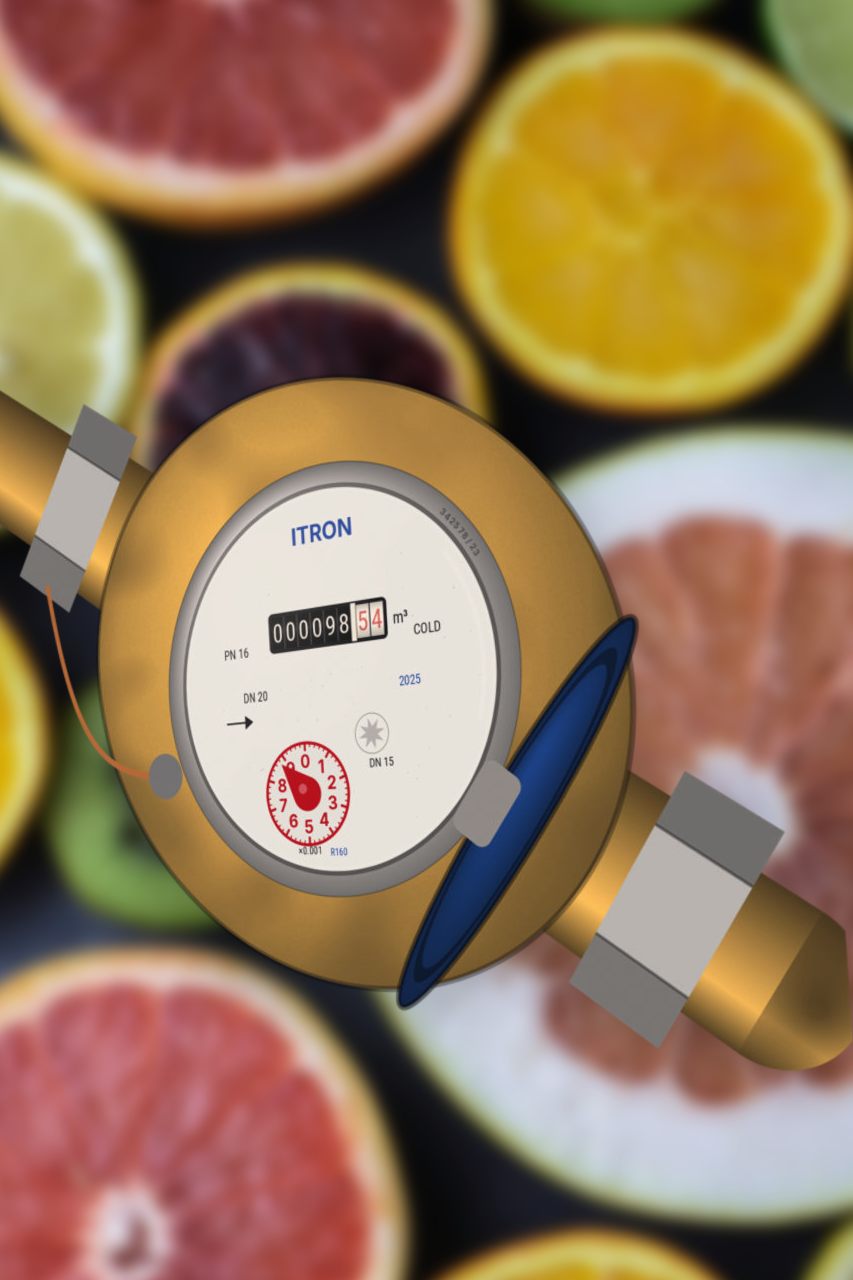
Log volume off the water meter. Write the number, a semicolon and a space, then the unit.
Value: 98.548; m³
